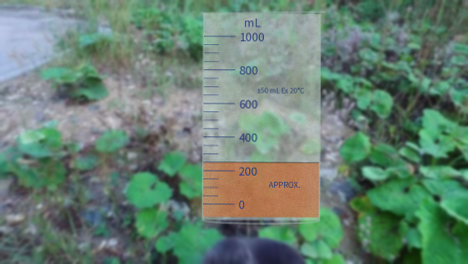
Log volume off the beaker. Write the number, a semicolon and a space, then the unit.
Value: 250; mL
